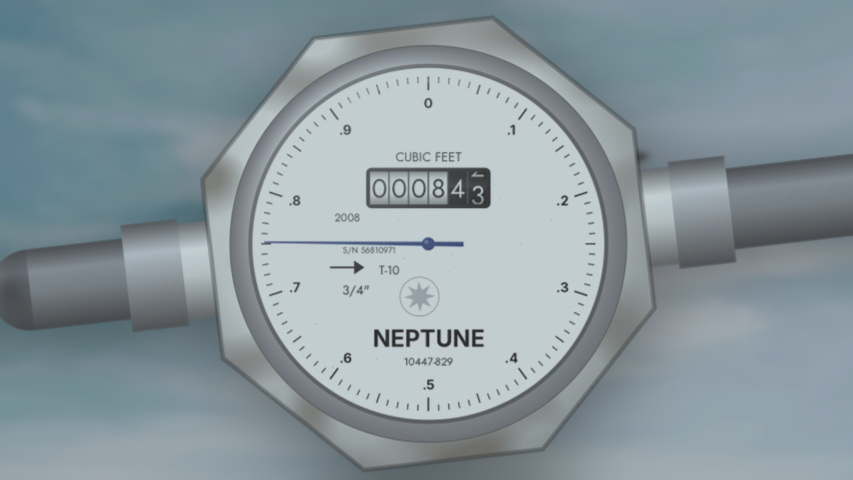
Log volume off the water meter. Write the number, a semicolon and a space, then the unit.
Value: 842.75; ft³
